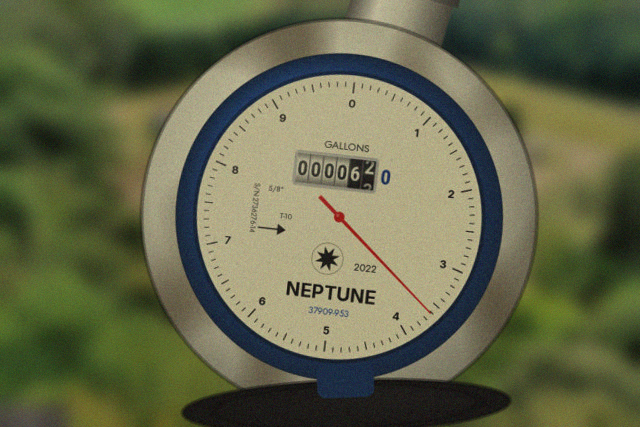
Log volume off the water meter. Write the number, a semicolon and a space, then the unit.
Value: 623.6; gal
